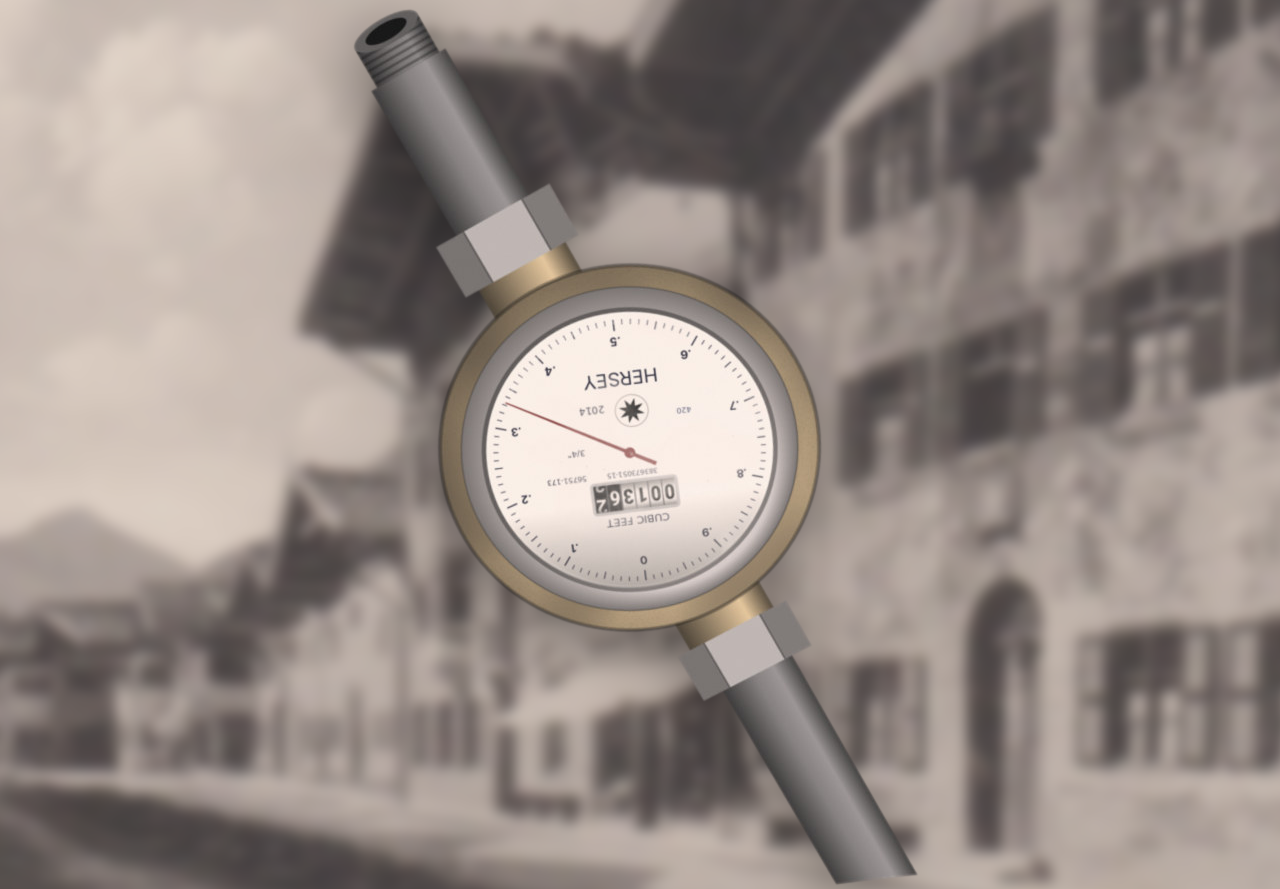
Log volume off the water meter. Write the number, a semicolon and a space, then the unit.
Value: 1362.33; ft³
